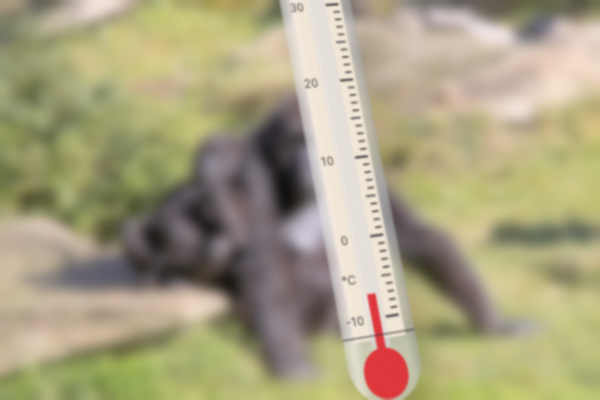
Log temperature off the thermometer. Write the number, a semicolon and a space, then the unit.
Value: -7; °C
